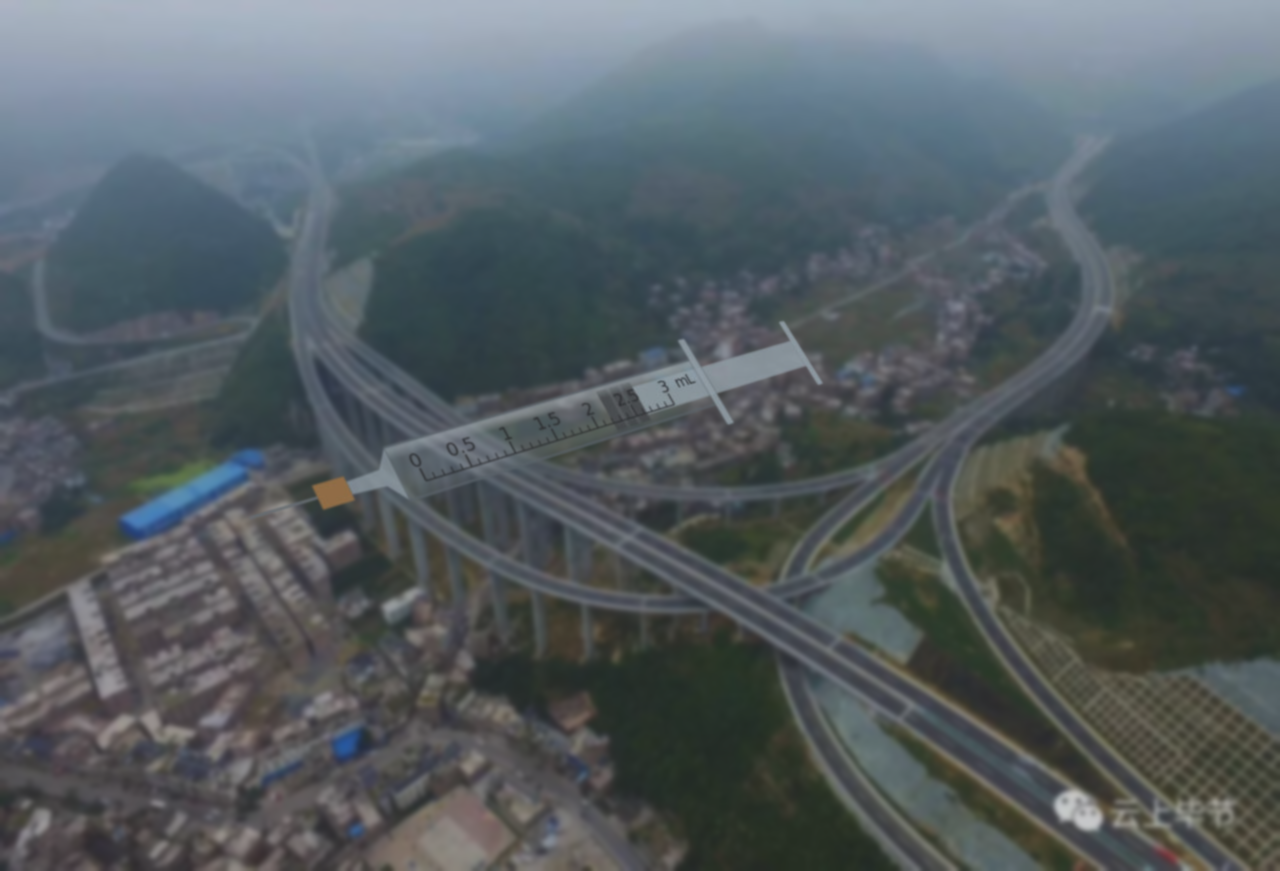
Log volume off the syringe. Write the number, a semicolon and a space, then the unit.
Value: 2.2; mL
